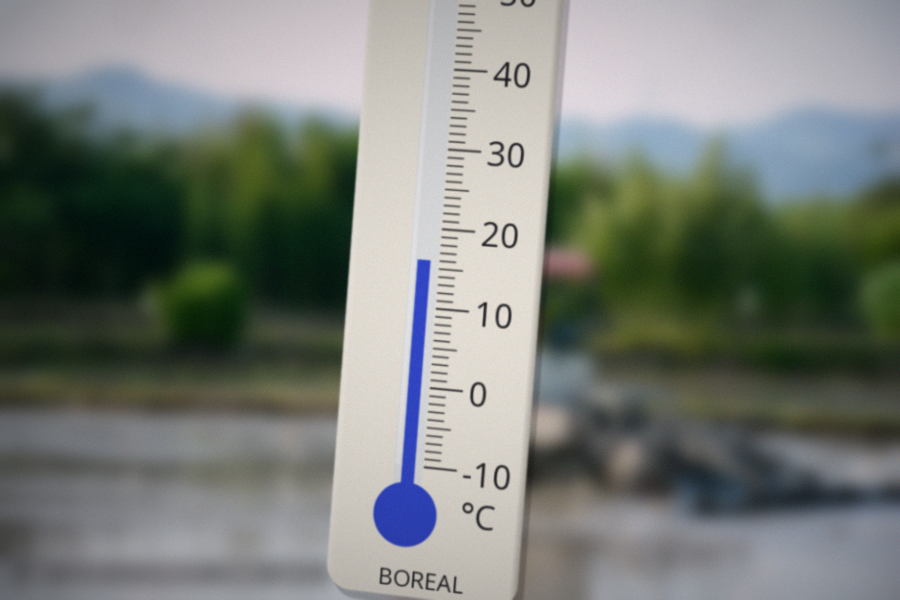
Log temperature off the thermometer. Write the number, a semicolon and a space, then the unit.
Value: 16; °C
